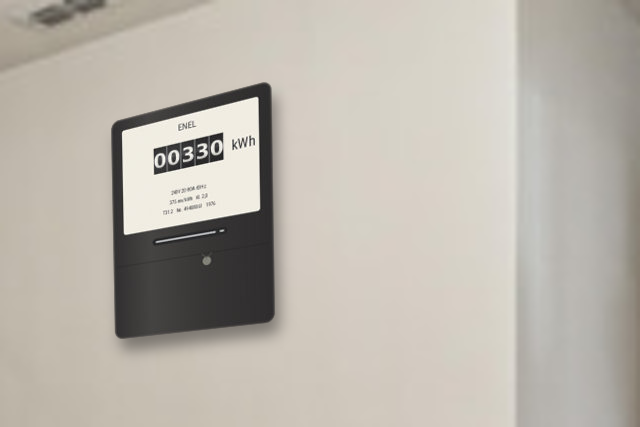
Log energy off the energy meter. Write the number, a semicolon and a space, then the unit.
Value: 330; kWh
